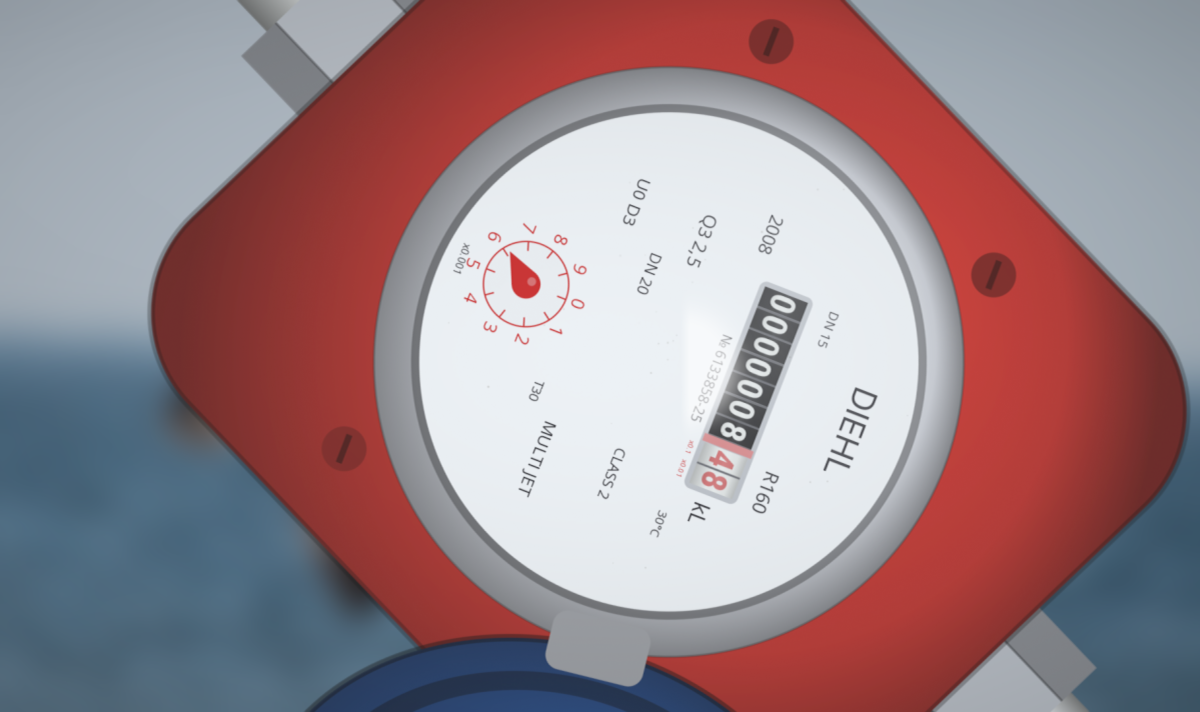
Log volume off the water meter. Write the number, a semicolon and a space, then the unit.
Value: 8.486; kL
